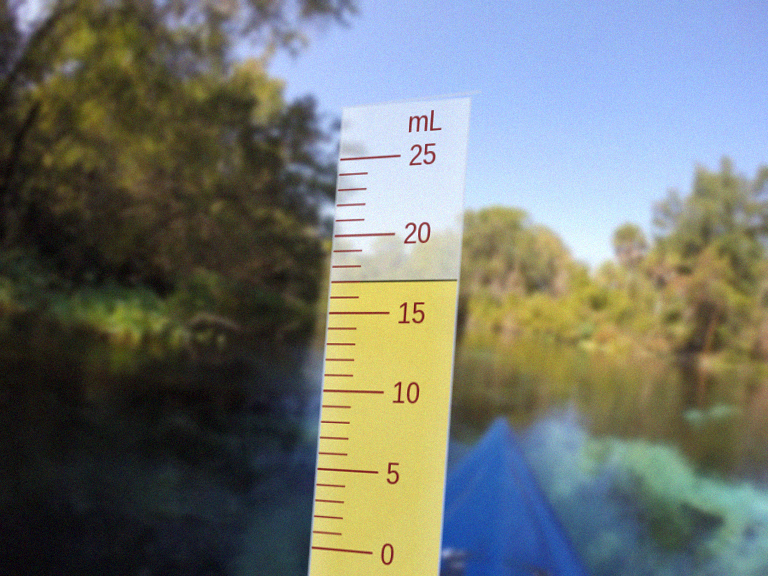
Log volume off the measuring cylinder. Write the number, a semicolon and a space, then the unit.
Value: 17; mL
